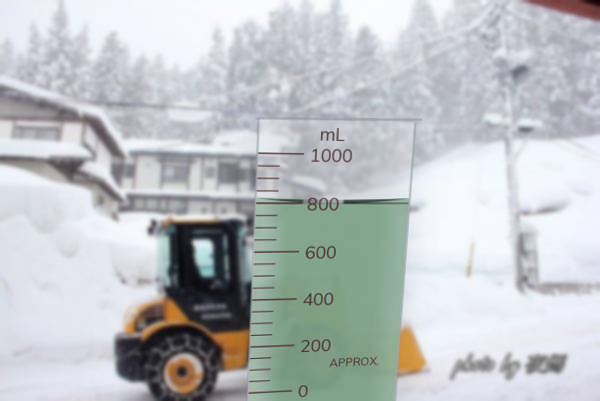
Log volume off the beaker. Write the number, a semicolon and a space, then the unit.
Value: 800; mL
